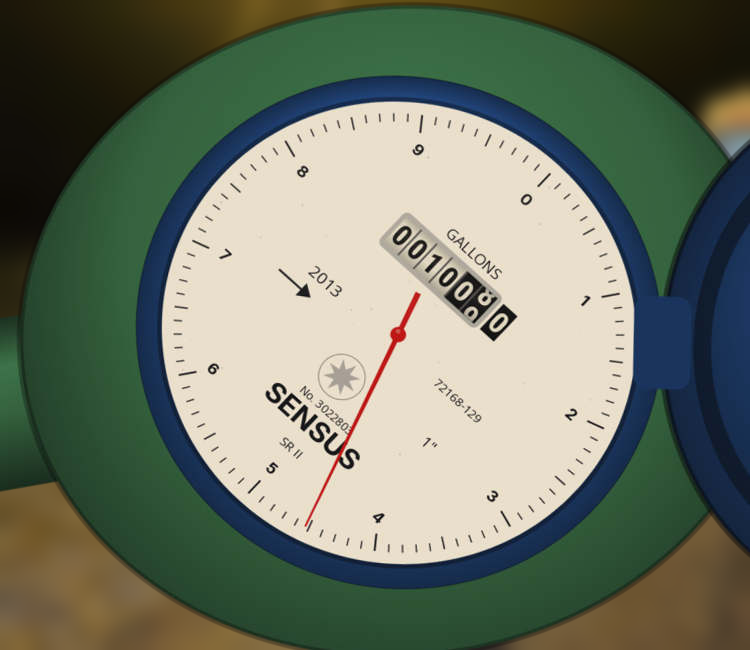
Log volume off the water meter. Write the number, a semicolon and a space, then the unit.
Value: 10084.5; gal
